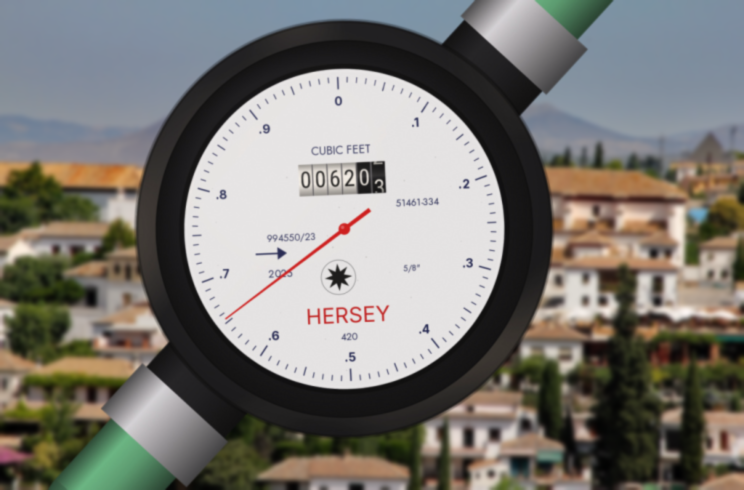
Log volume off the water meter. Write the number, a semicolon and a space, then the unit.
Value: 6202.65; ft³
